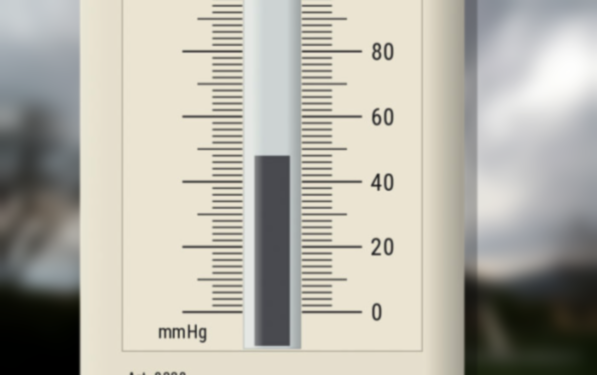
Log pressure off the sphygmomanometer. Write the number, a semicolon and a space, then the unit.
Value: 48; mmHg
